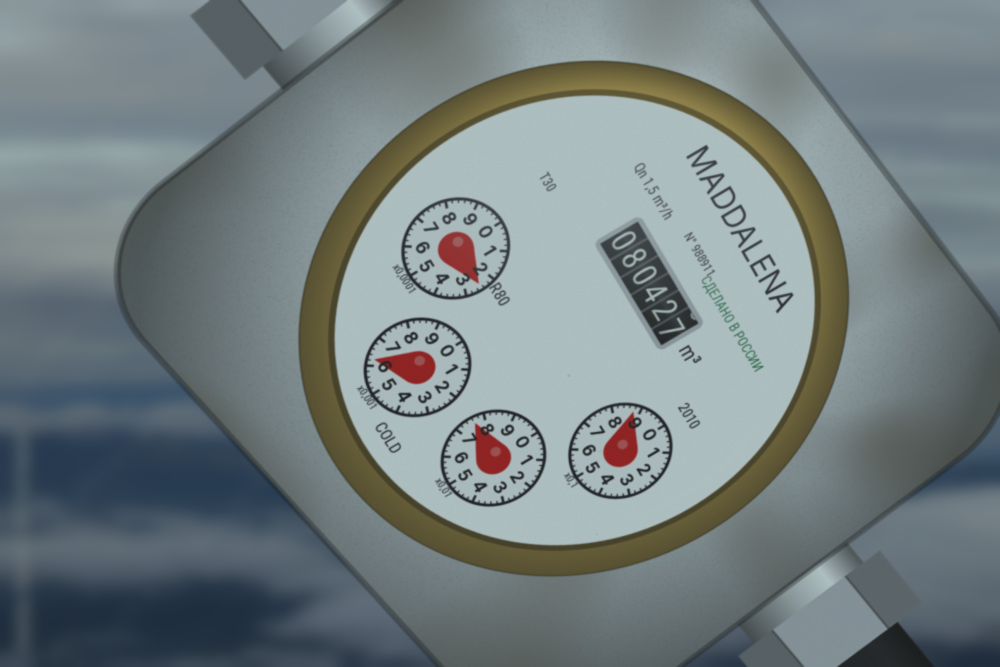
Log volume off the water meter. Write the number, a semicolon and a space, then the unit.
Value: 80426.8762; m³
